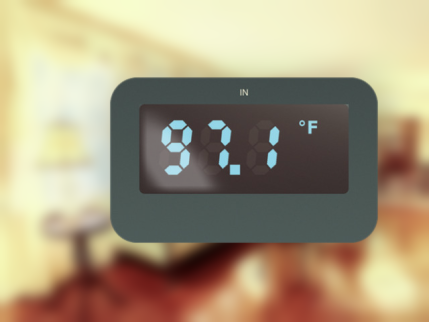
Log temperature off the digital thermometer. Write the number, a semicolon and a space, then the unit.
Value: 97.1; °F
